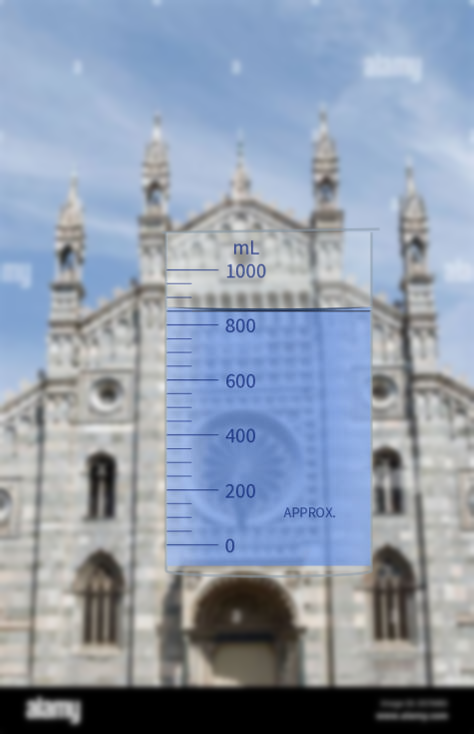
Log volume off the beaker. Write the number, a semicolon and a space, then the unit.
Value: 850; mL
